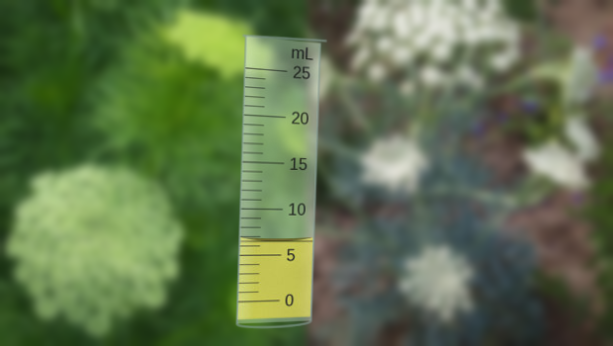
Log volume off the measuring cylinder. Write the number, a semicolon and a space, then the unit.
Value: 6.5; mL
